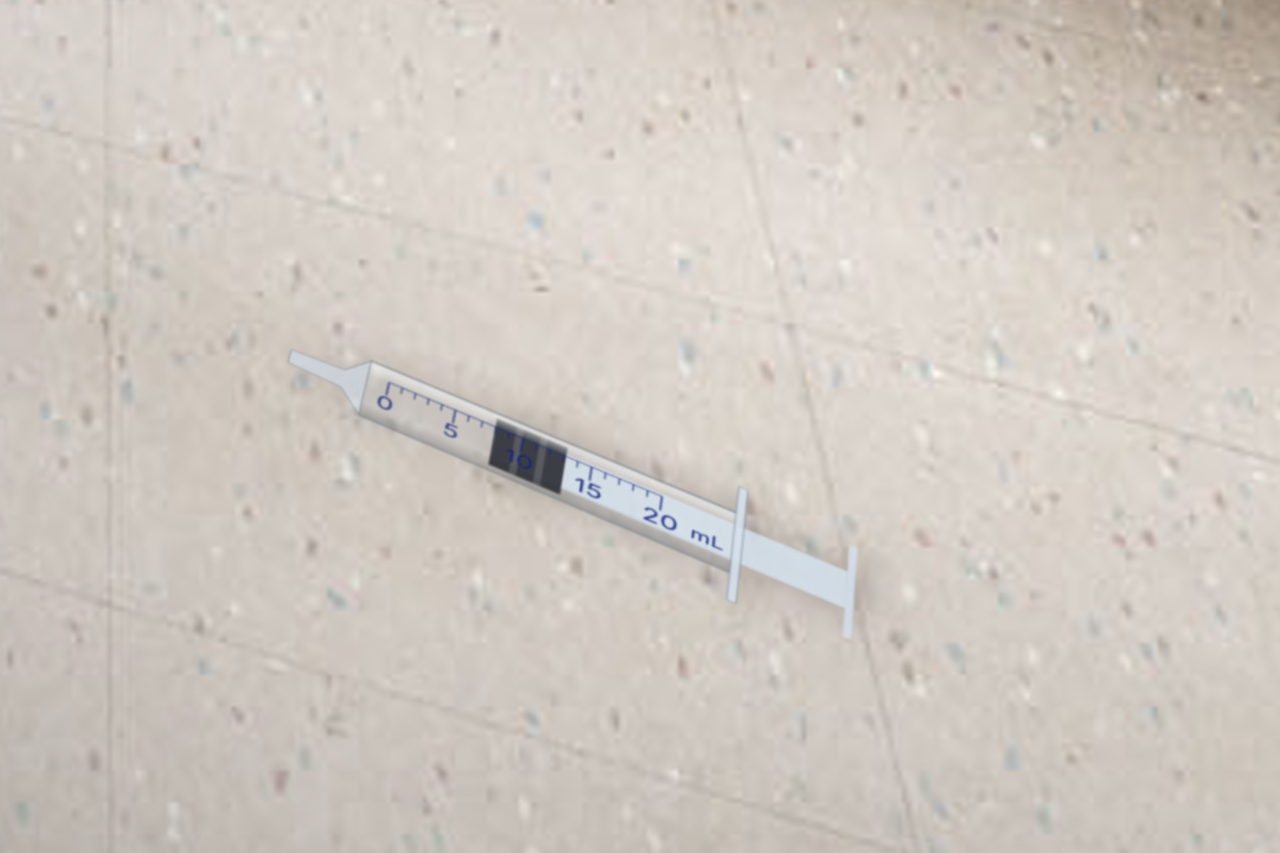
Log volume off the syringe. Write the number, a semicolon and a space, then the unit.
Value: 8; mL
